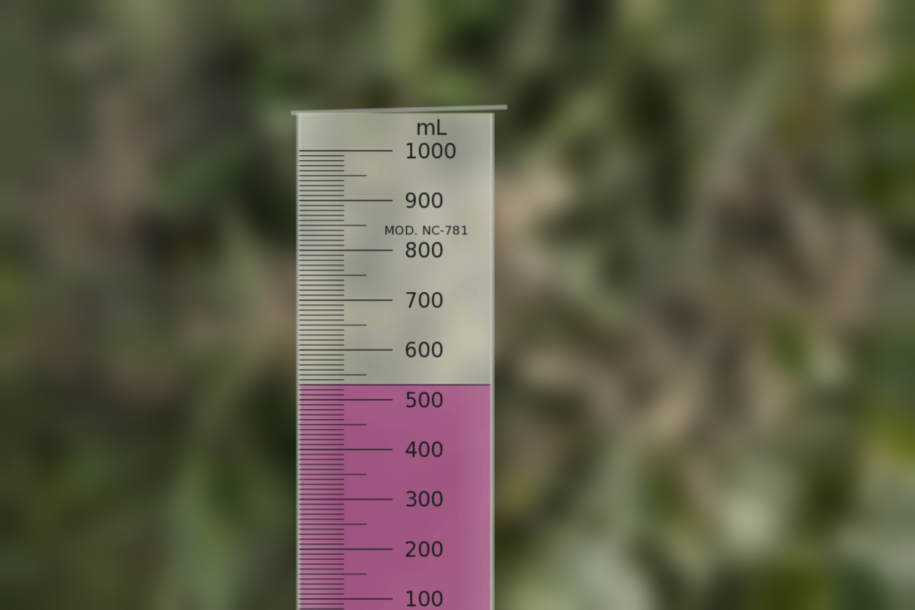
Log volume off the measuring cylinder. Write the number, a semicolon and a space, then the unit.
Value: 530; mL
